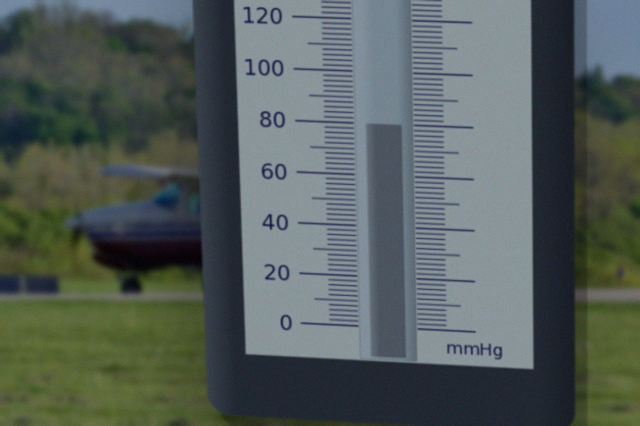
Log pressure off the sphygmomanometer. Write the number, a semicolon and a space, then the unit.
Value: 80; mmHg
